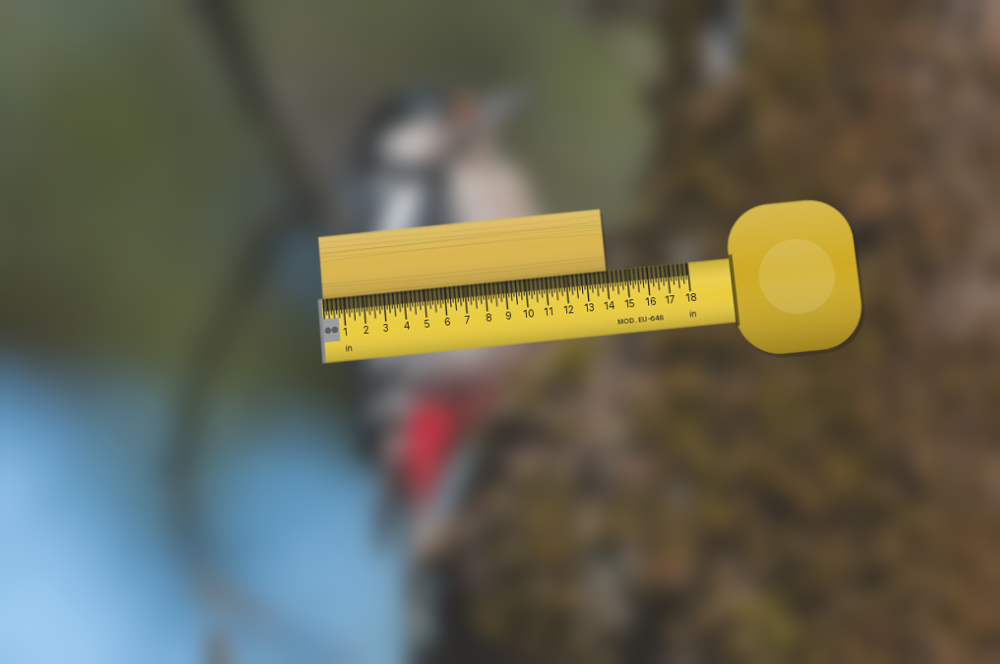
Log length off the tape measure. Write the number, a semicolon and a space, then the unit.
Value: 14; in
